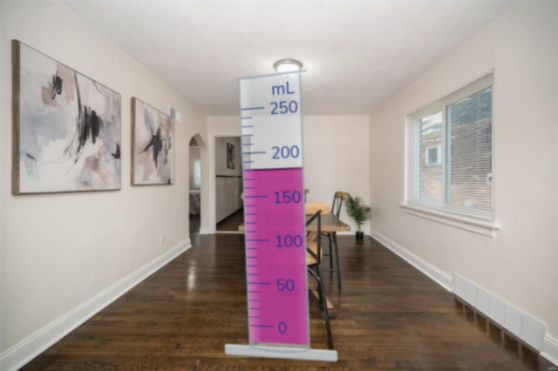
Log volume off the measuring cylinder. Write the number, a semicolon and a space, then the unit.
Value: 180; mL
